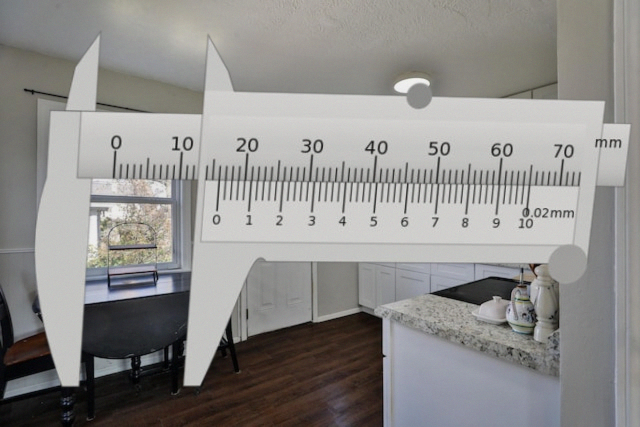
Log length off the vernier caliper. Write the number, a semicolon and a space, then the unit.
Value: 16.0; mm
